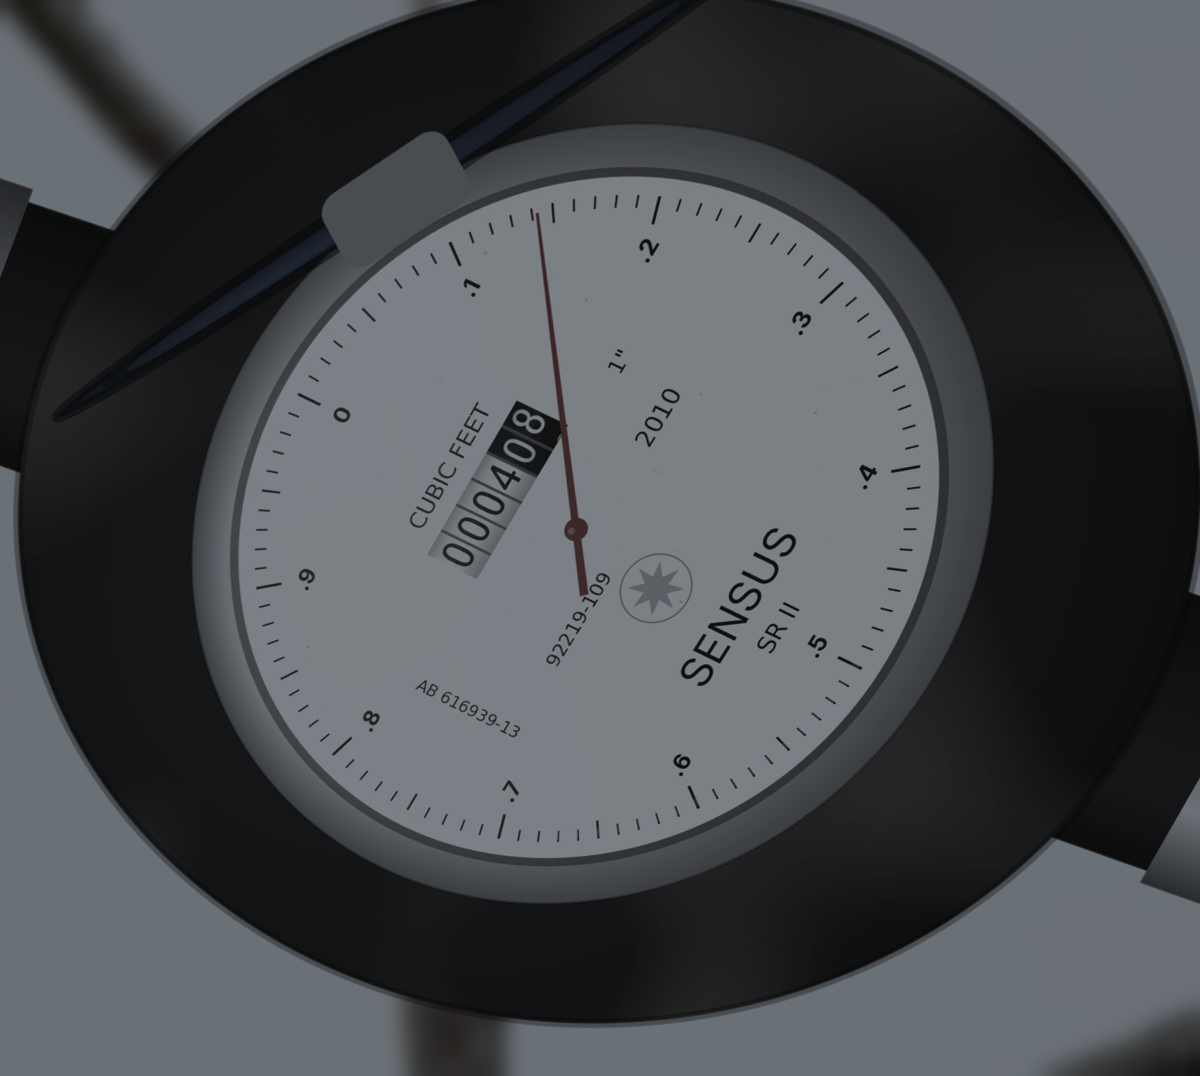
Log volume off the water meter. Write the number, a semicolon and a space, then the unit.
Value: 408.14; ft³
